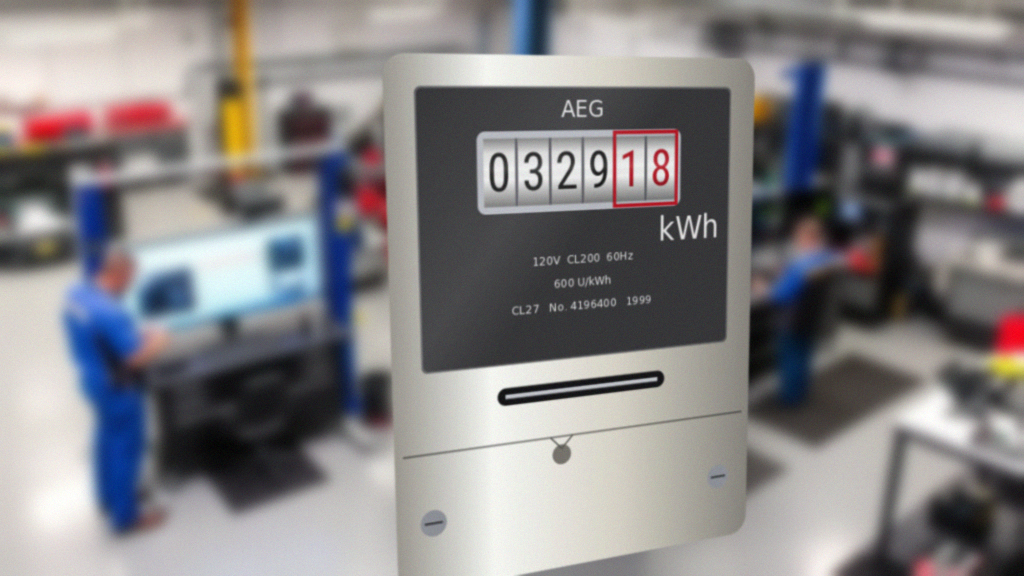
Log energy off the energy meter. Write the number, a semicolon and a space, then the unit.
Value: 329.18; kWh
